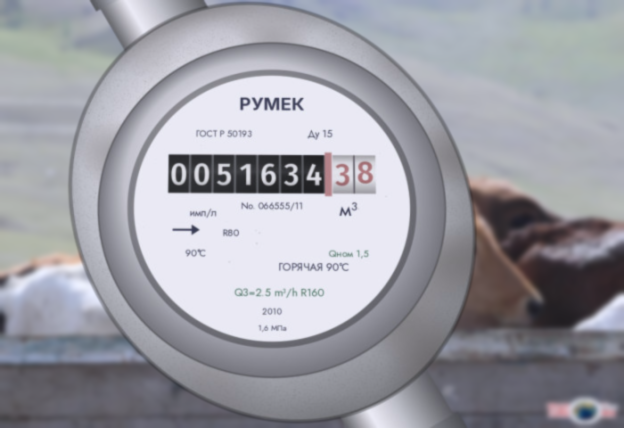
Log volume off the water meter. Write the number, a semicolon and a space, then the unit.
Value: 51634.38; m³
